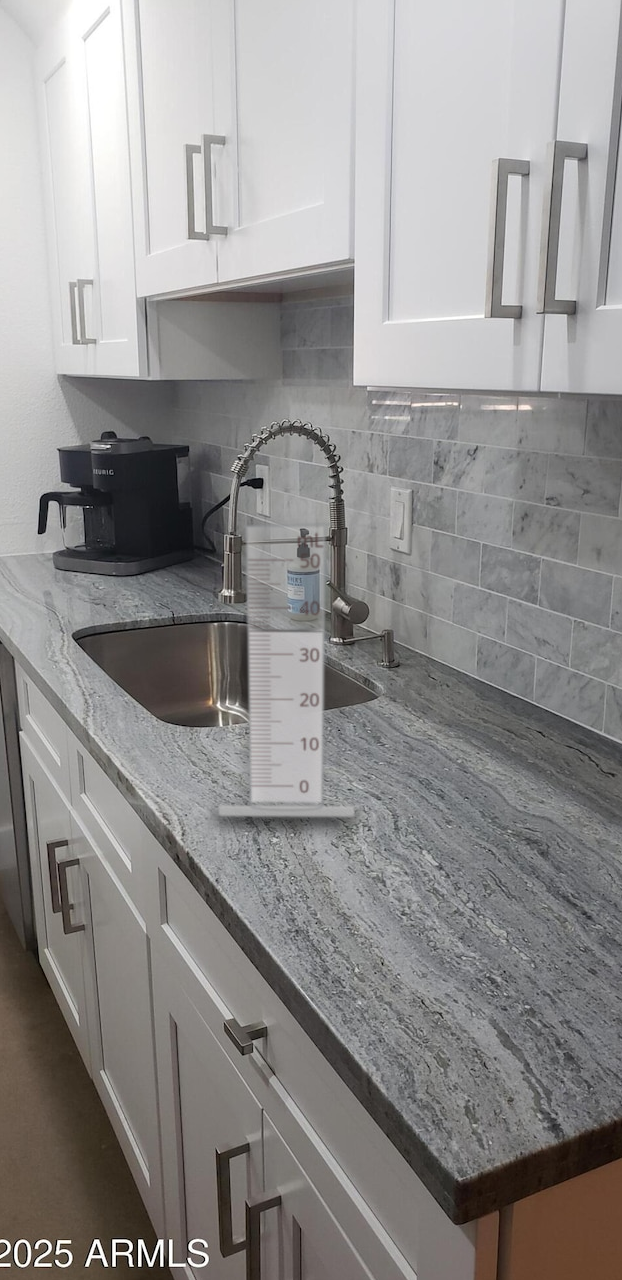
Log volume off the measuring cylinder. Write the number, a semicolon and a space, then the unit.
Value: 35; mL
